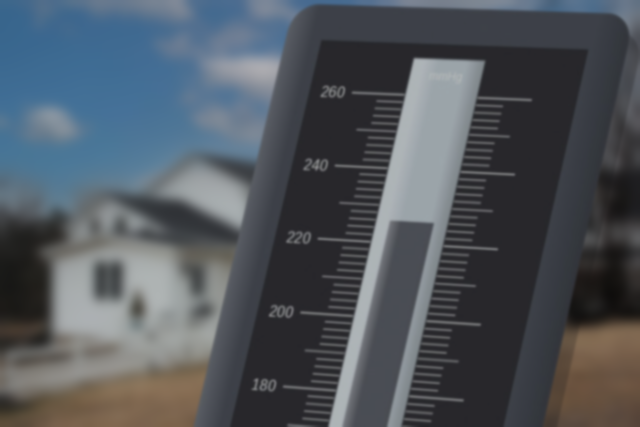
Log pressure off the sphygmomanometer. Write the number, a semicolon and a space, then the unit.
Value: 226; mmHg
